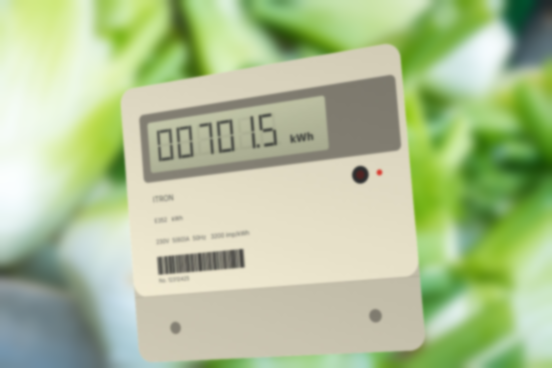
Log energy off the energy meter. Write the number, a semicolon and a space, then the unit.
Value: 701.5; kWh
